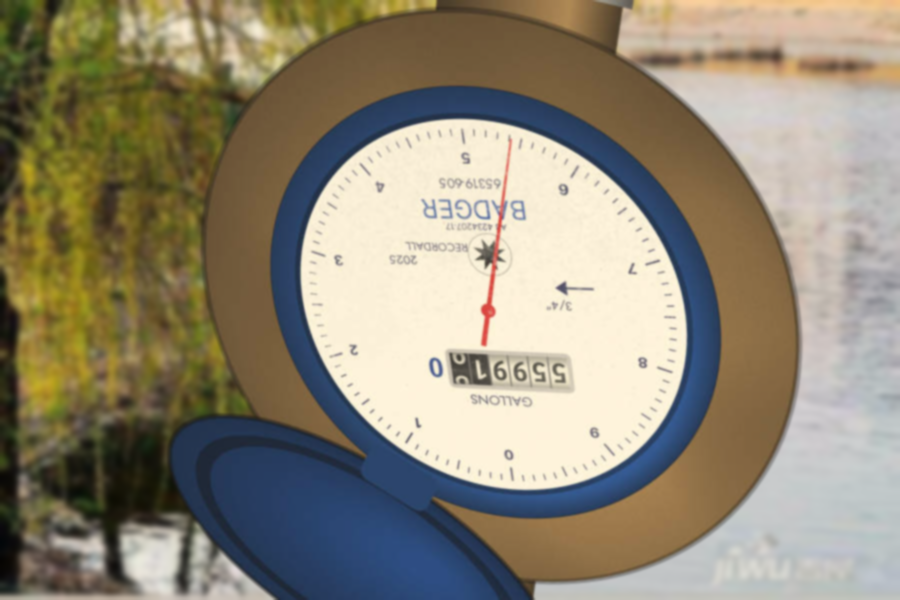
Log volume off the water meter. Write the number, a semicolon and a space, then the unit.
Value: 5599185.4; gal
